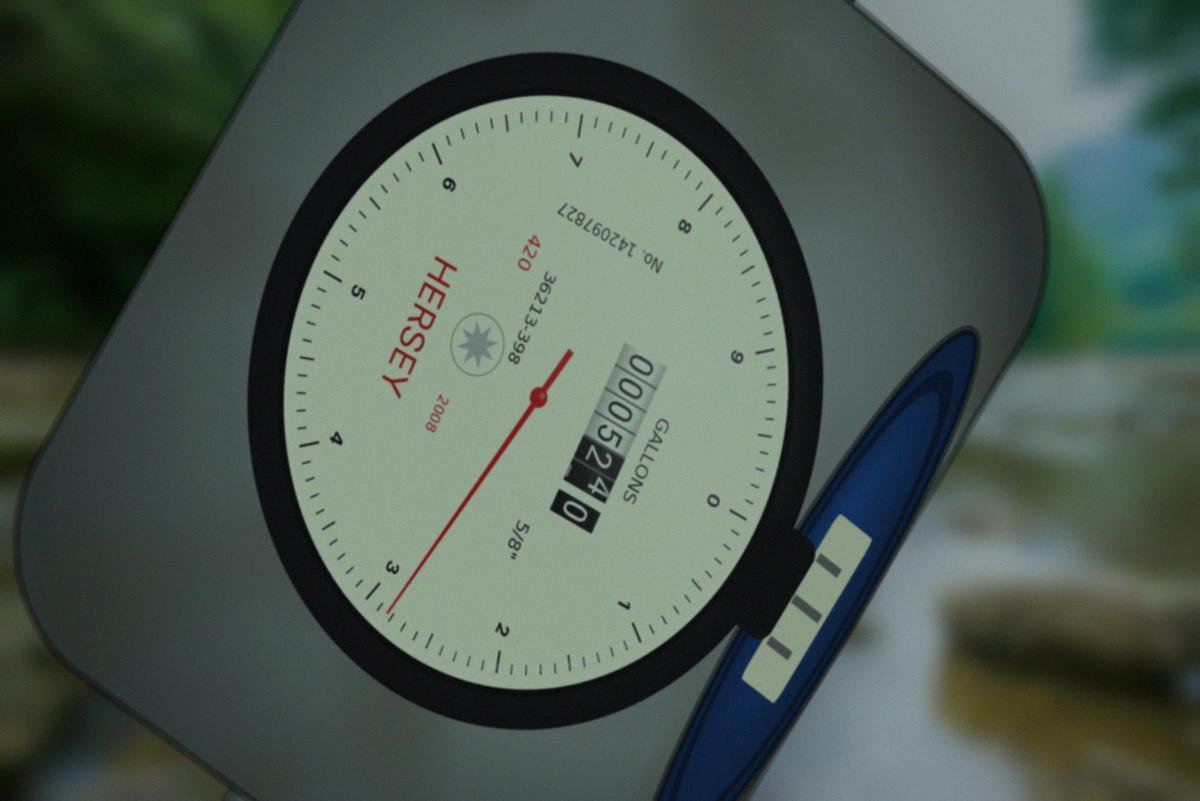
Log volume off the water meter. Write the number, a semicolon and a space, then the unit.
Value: 5242.8; gal
